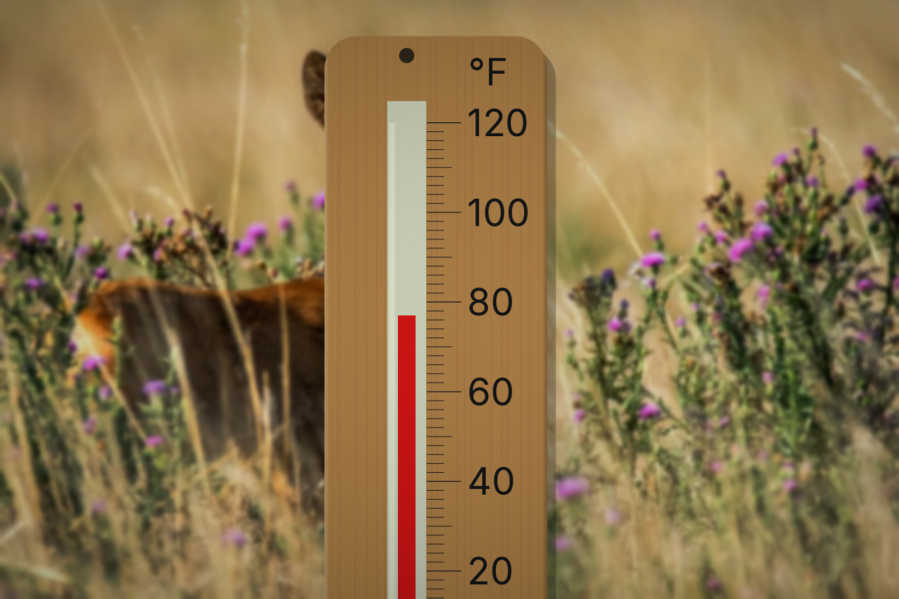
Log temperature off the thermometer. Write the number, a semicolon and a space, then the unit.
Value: 77; °F
